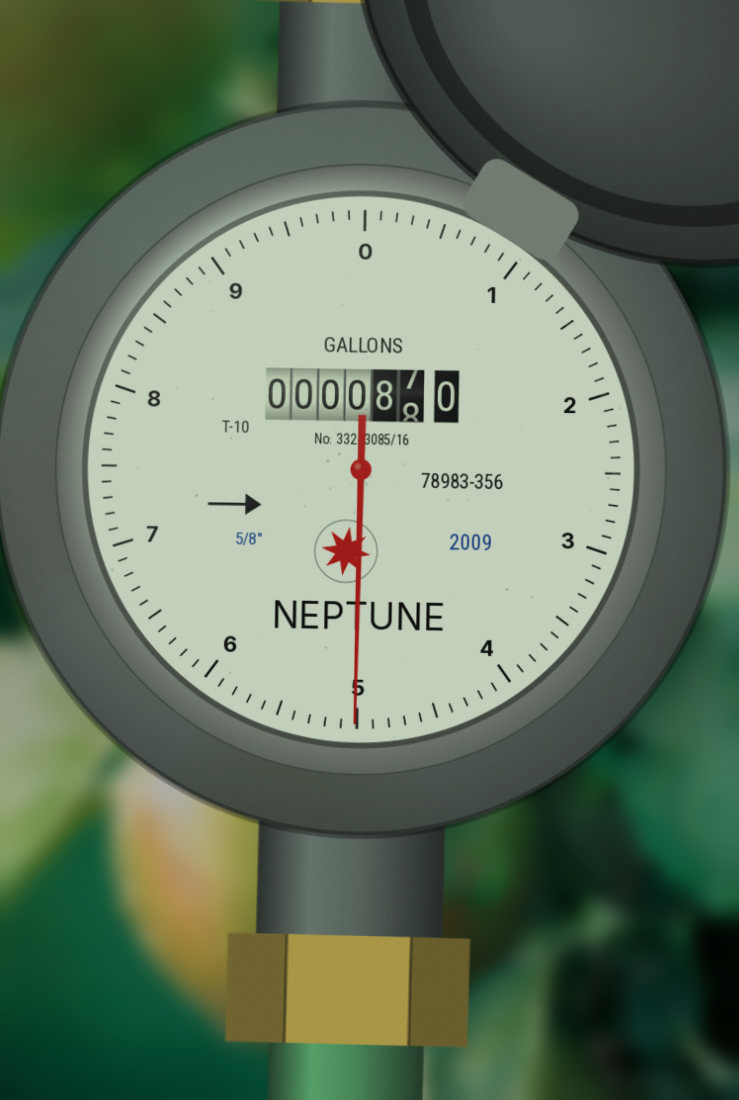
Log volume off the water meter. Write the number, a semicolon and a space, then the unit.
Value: 875.0; gal
